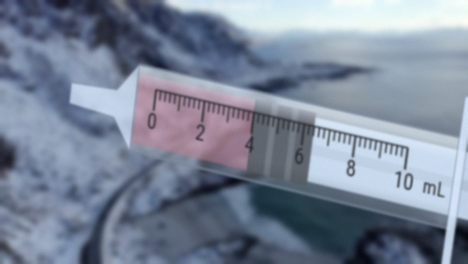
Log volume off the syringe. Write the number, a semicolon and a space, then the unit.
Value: 4; mL
